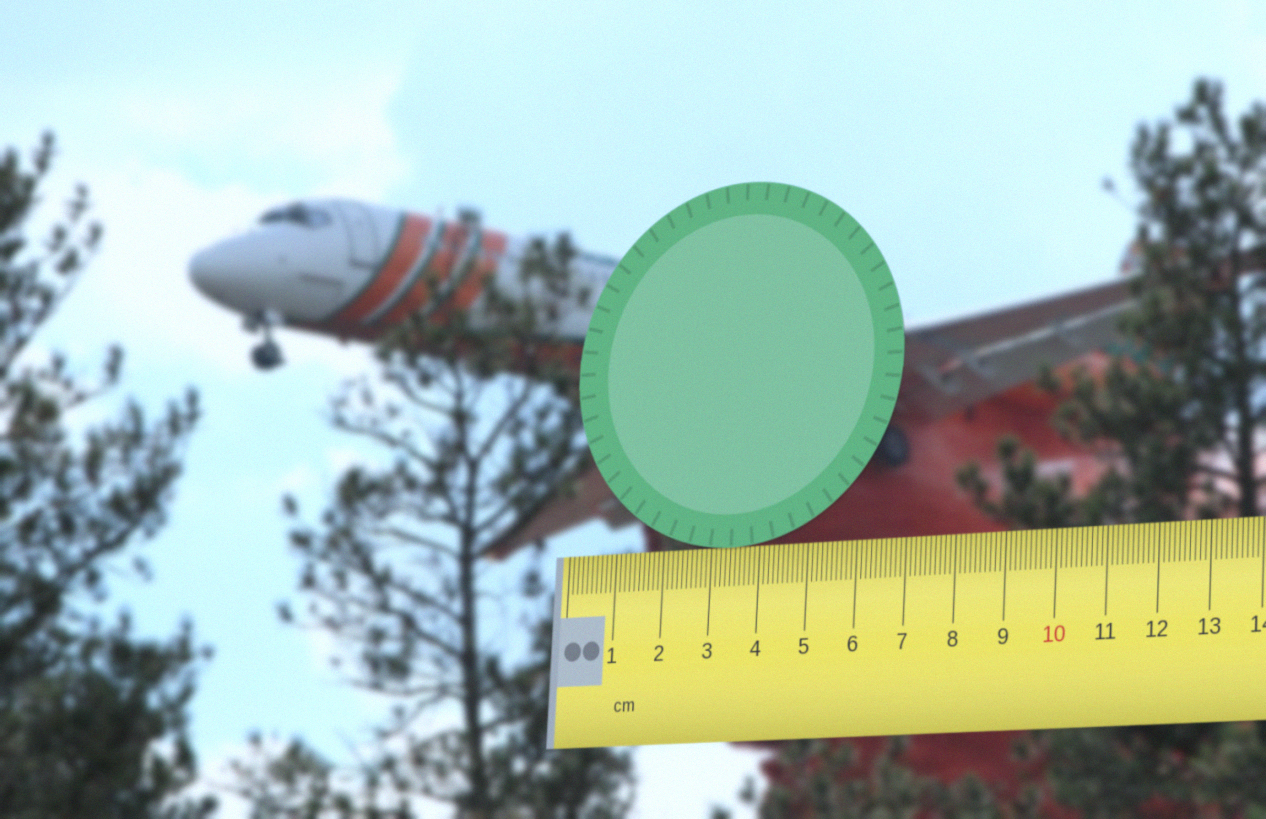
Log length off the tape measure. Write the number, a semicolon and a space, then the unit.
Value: 6.8; cm
